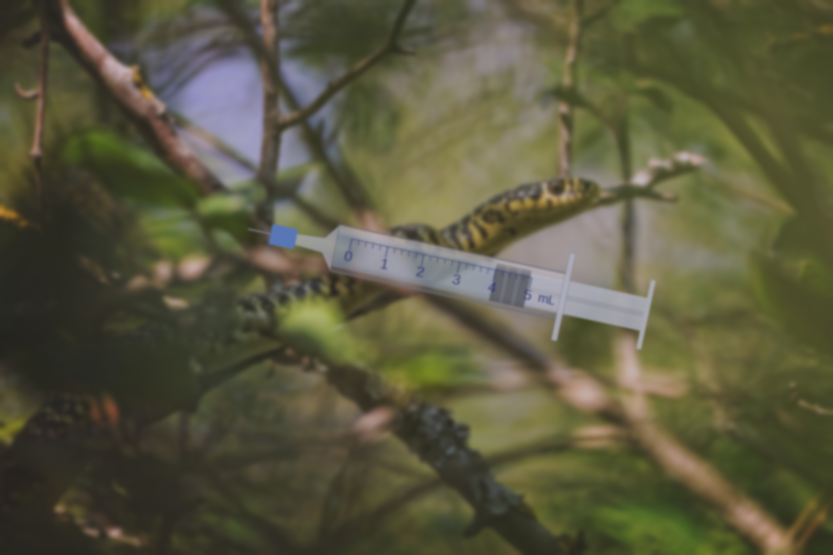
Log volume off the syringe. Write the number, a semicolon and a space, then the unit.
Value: 4; mL
